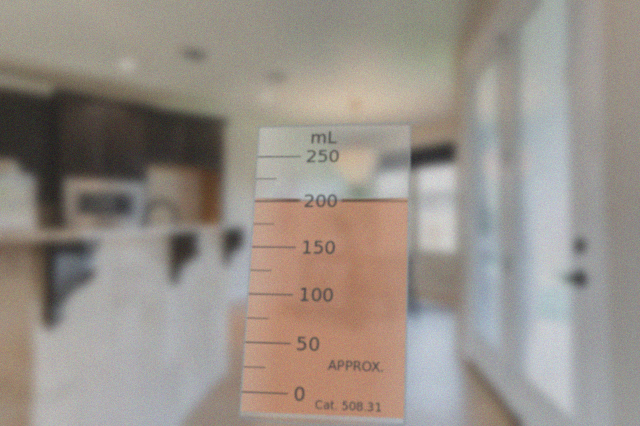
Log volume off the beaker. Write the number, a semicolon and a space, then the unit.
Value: 200; mL
